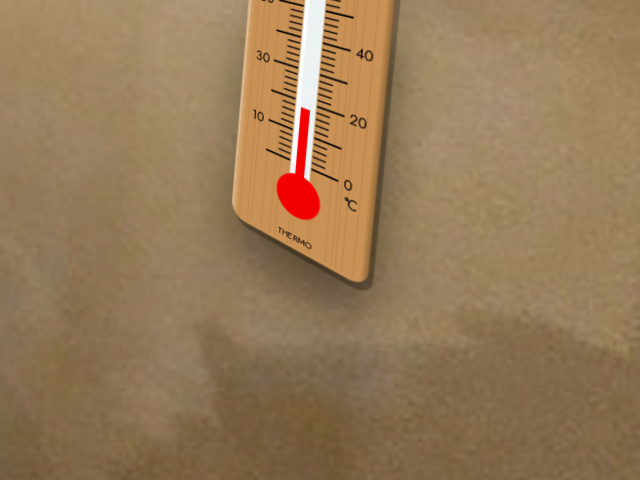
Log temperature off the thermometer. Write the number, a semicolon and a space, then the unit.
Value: 18; °C
